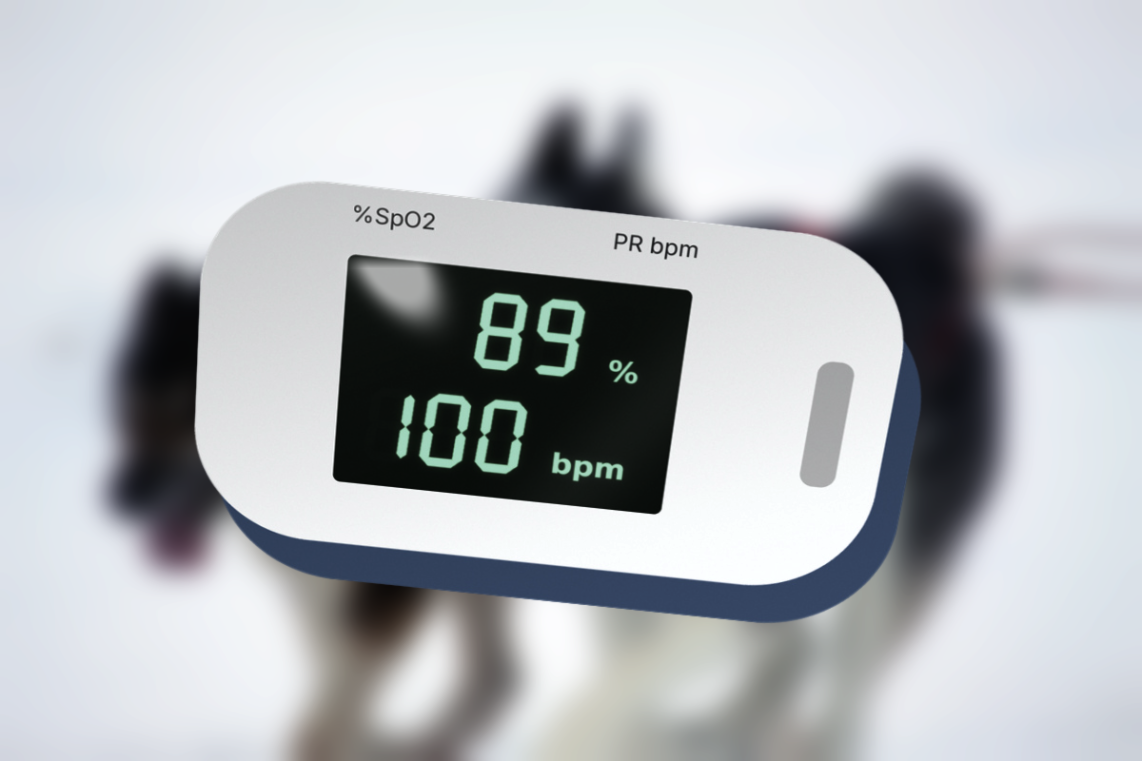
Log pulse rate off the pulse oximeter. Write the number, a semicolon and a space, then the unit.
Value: 100; bpm
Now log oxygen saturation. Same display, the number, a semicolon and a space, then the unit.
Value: 89; %
